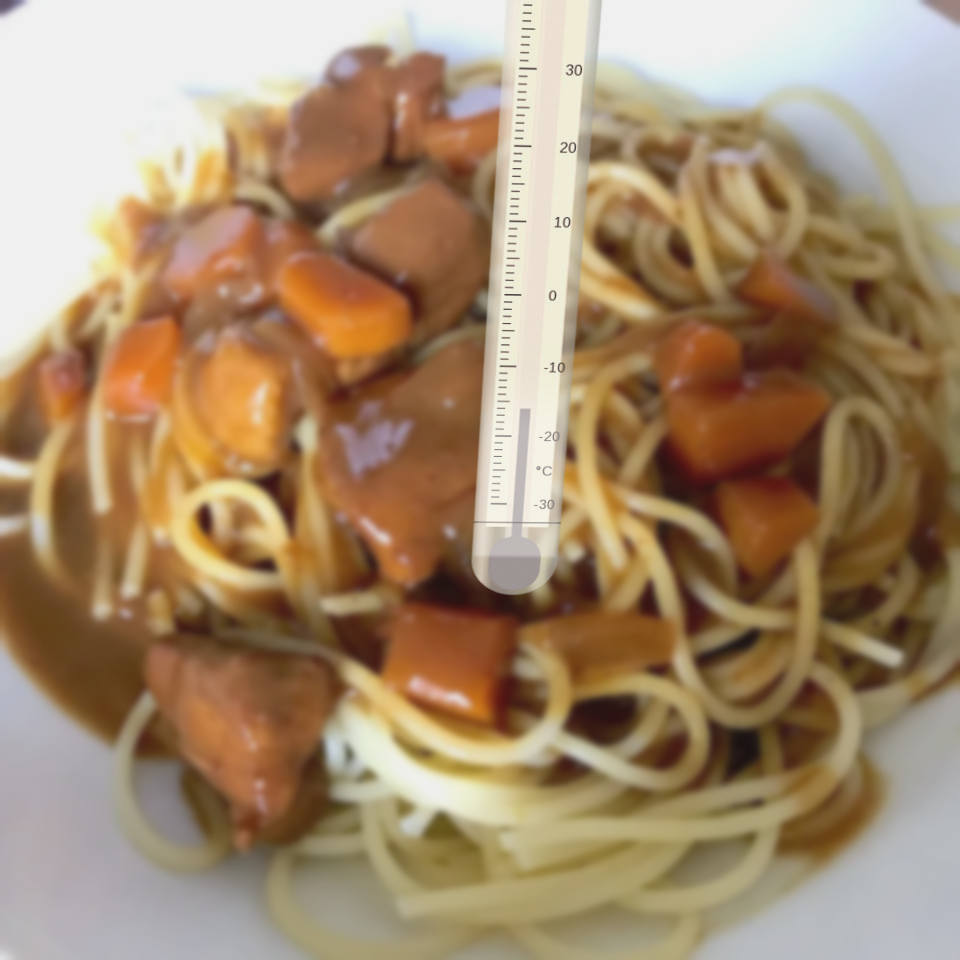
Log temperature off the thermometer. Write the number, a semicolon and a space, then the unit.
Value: -16; °C
